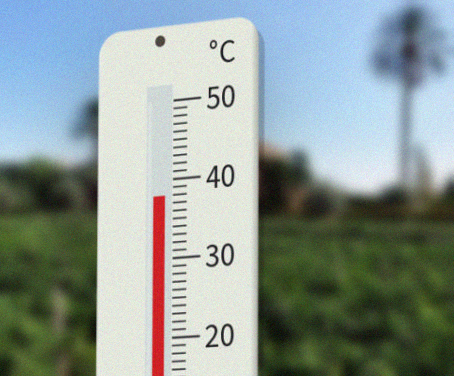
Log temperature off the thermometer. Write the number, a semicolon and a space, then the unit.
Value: 38; °C
